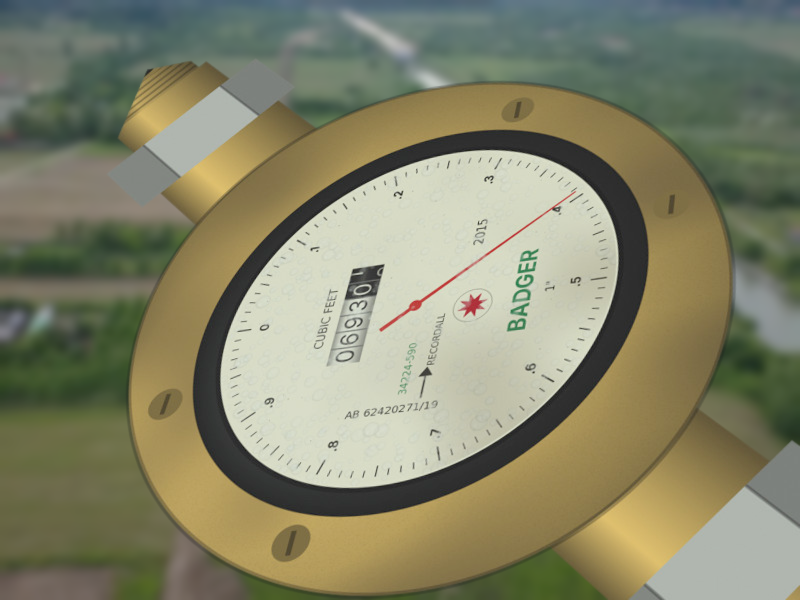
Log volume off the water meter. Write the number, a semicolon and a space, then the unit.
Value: 69301.39; ft³
